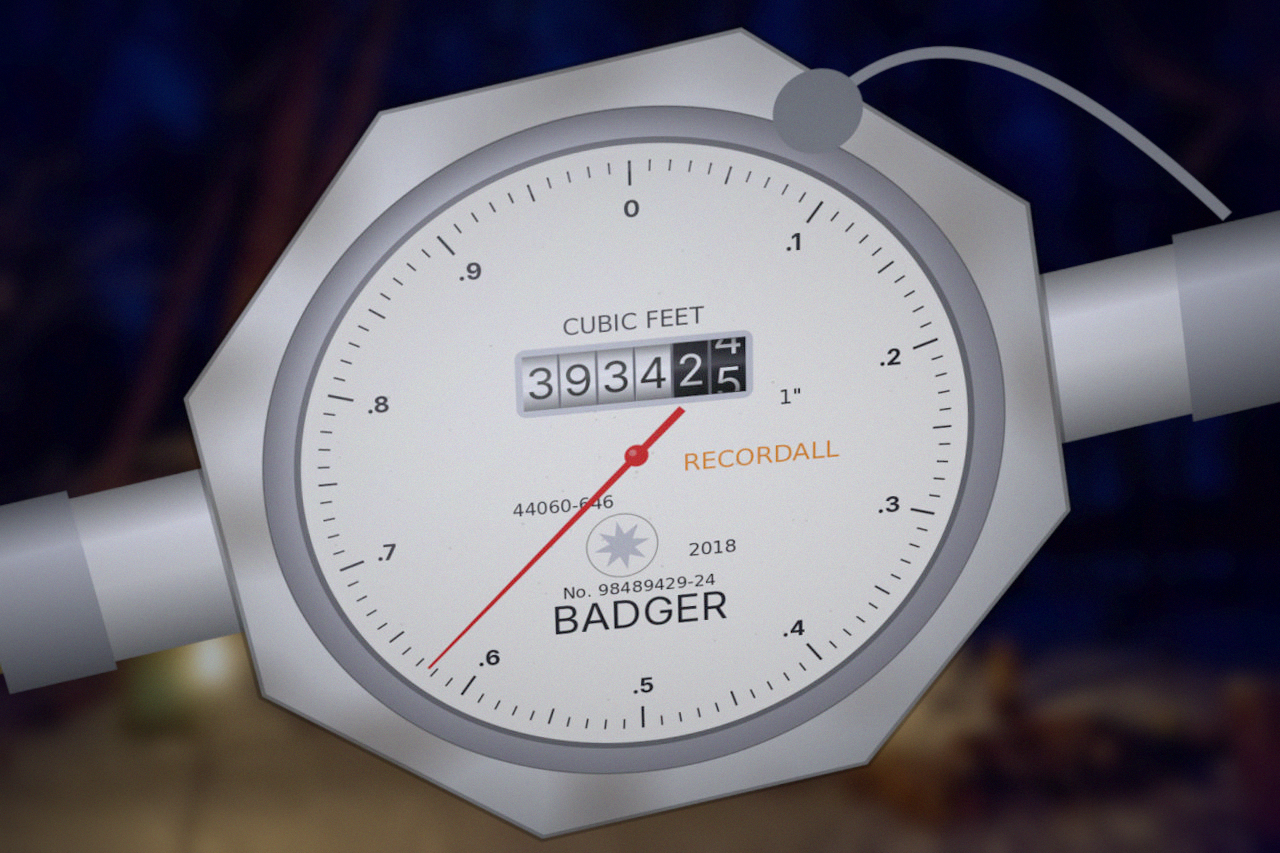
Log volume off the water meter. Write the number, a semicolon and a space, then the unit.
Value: 393424.62; ft³
